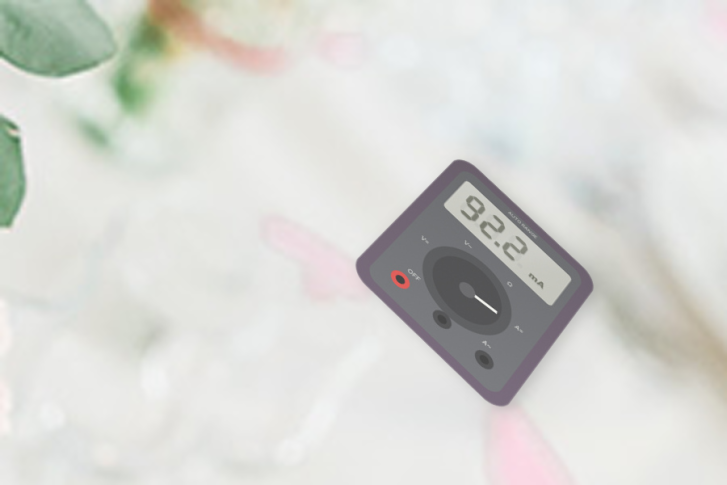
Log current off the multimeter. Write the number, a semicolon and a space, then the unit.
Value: 92.2; mA
